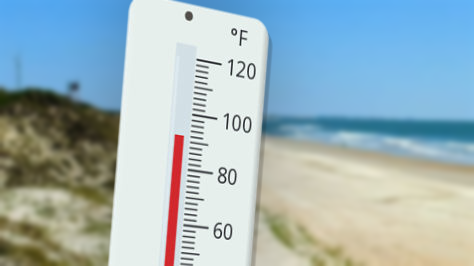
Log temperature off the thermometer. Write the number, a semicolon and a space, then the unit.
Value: 92; °F
